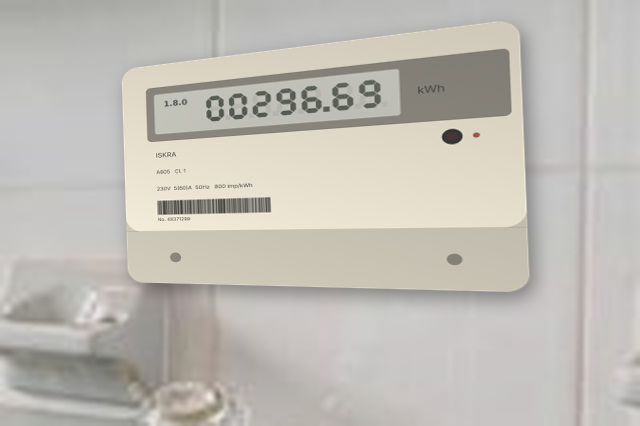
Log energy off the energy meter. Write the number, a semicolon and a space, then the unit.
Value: 296.69; kWh
